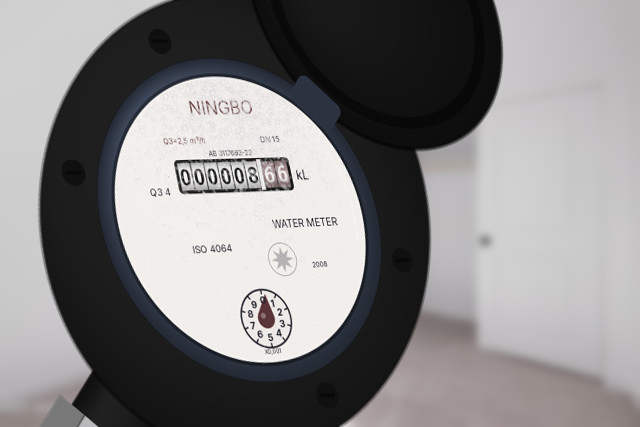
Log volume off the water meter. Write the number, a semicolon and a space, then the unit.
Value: 8.660; kL
